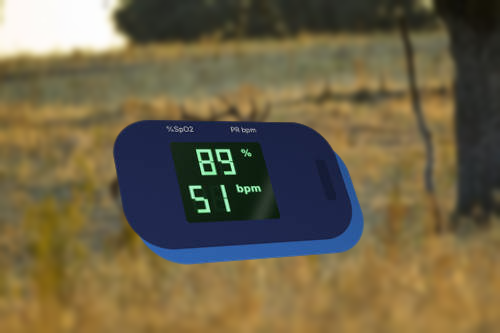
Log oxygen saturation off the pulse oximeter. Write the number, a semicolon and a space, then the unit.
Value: 89; %
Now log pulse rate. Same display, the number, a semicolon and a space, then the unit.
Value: 51; bpm
